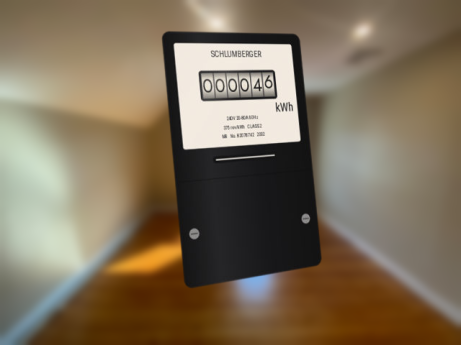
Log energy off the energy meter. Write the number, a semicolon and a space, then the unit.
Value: 46; kWh
